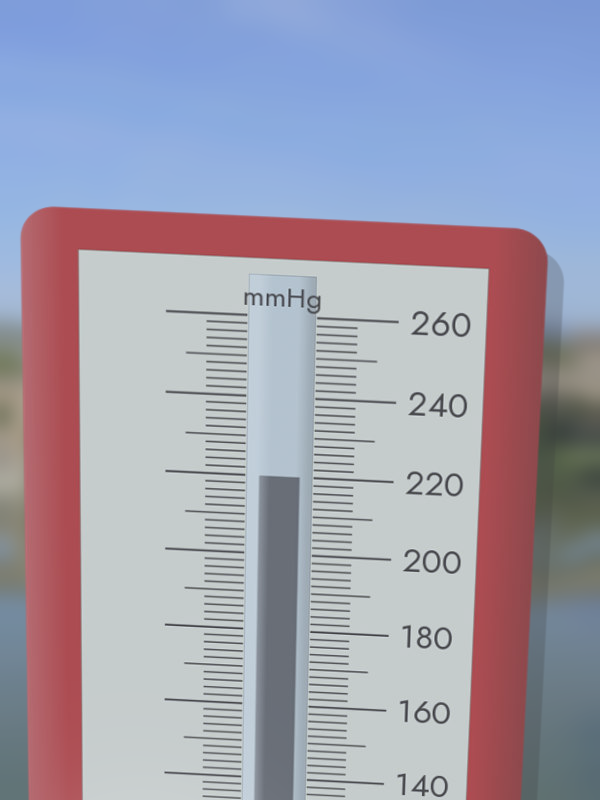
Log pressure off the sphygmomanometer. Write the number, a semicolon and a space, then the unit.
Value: 220; mmHg
